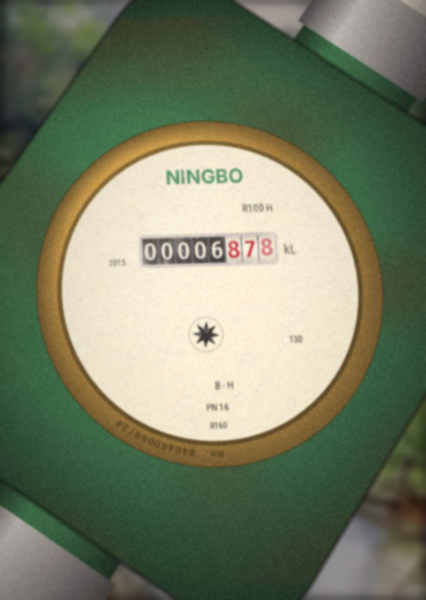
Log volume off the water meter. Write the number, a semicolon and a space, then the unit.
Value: 6.878; kL
